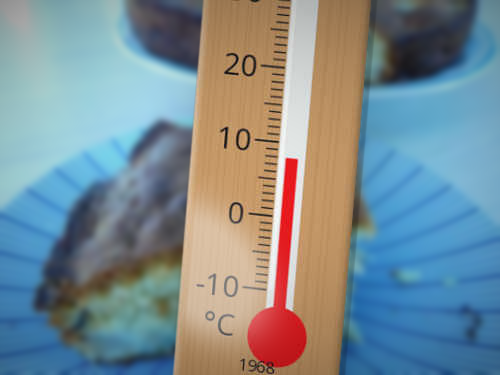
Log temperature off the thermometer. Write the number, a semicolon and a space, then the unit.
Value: 8; °C
